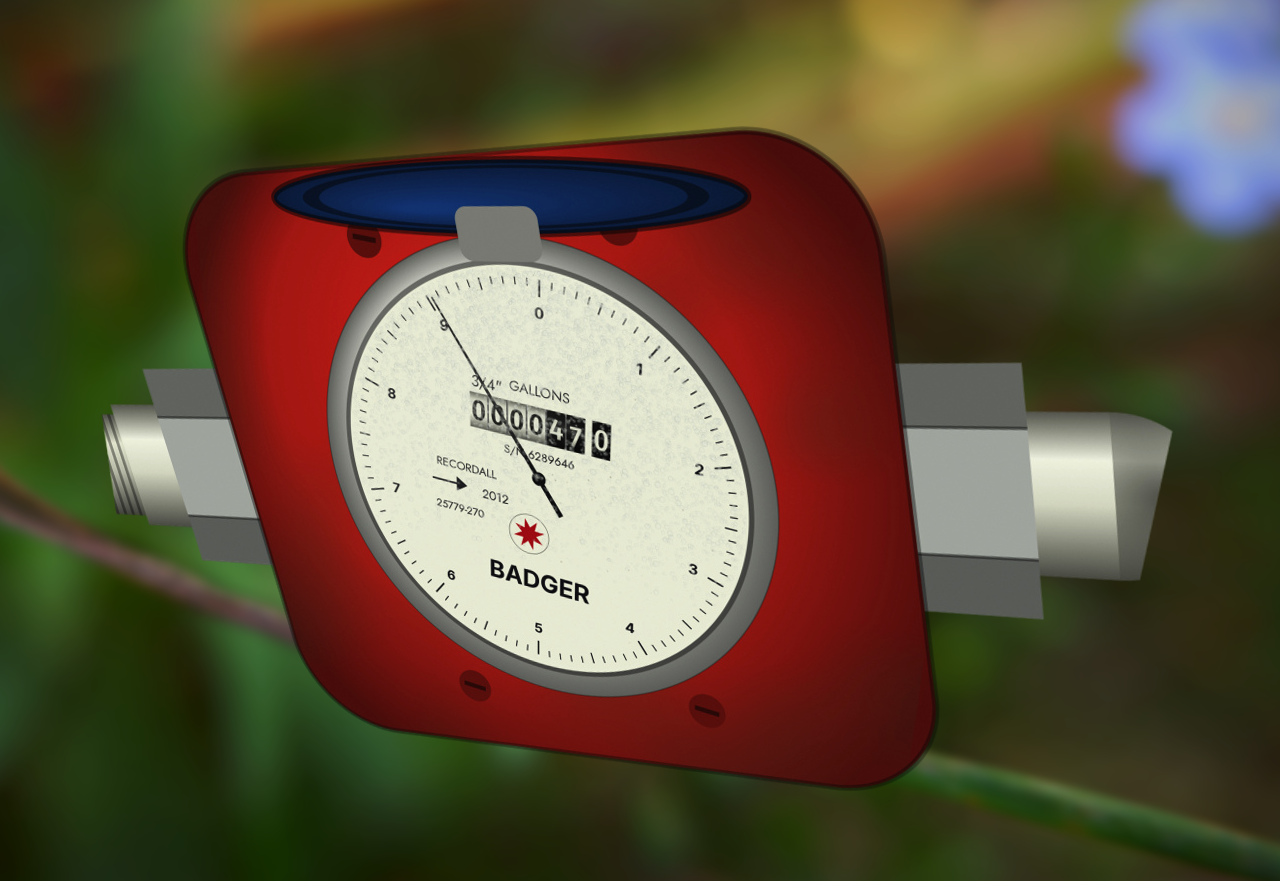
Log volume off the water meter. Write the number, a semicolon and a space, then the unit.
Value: 469.0; gal
